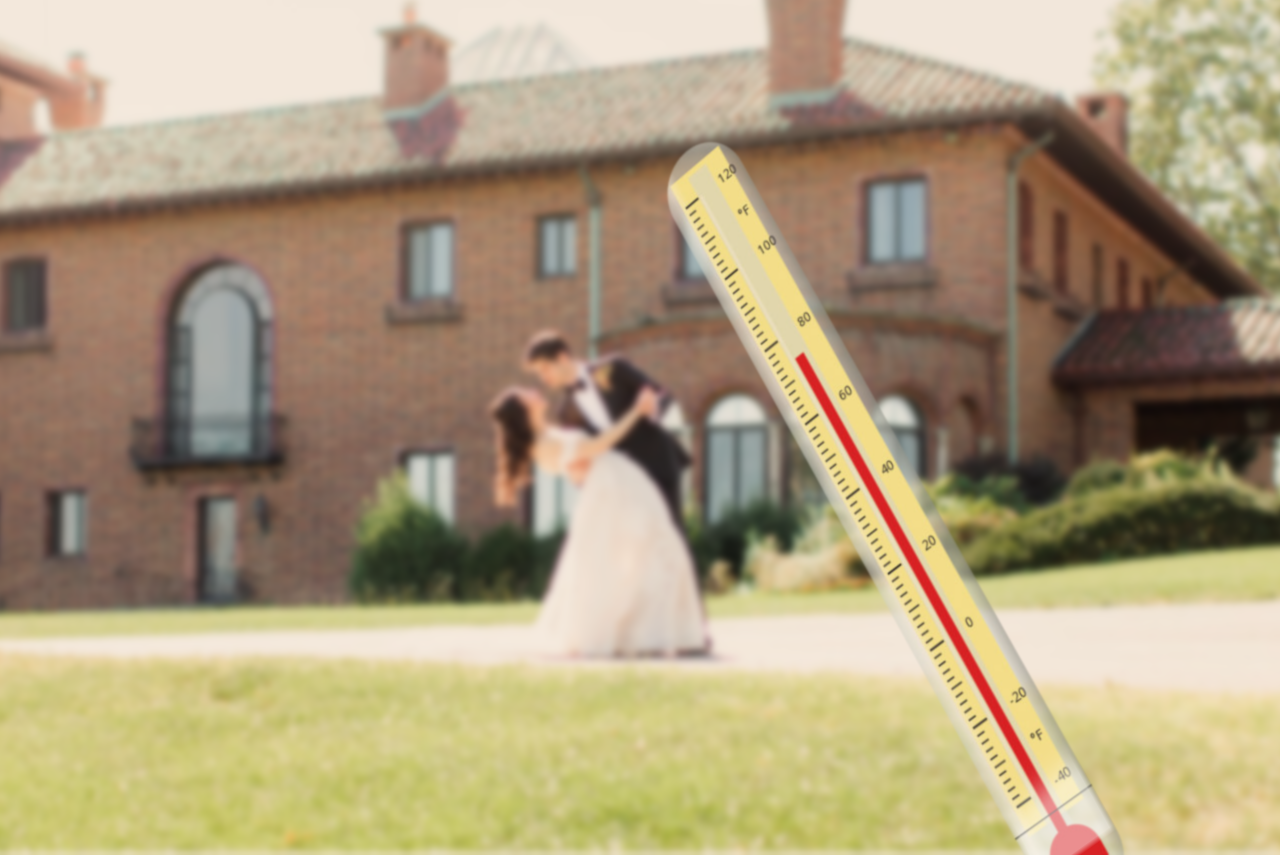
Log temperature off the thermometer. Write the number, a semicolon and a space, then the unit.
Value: 74; °F
